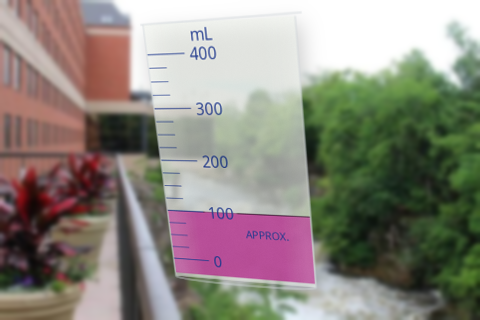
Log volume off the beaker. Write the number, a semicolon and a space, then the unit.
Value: 100; mL
